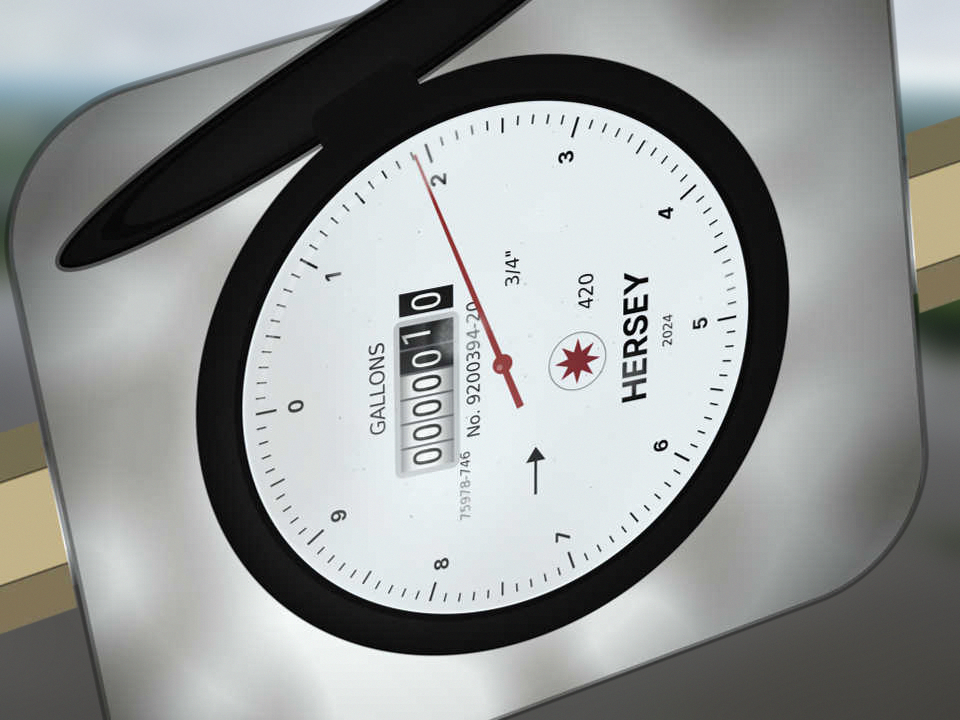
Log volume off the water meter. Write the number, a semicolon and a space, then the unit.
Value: 11.9; gal
